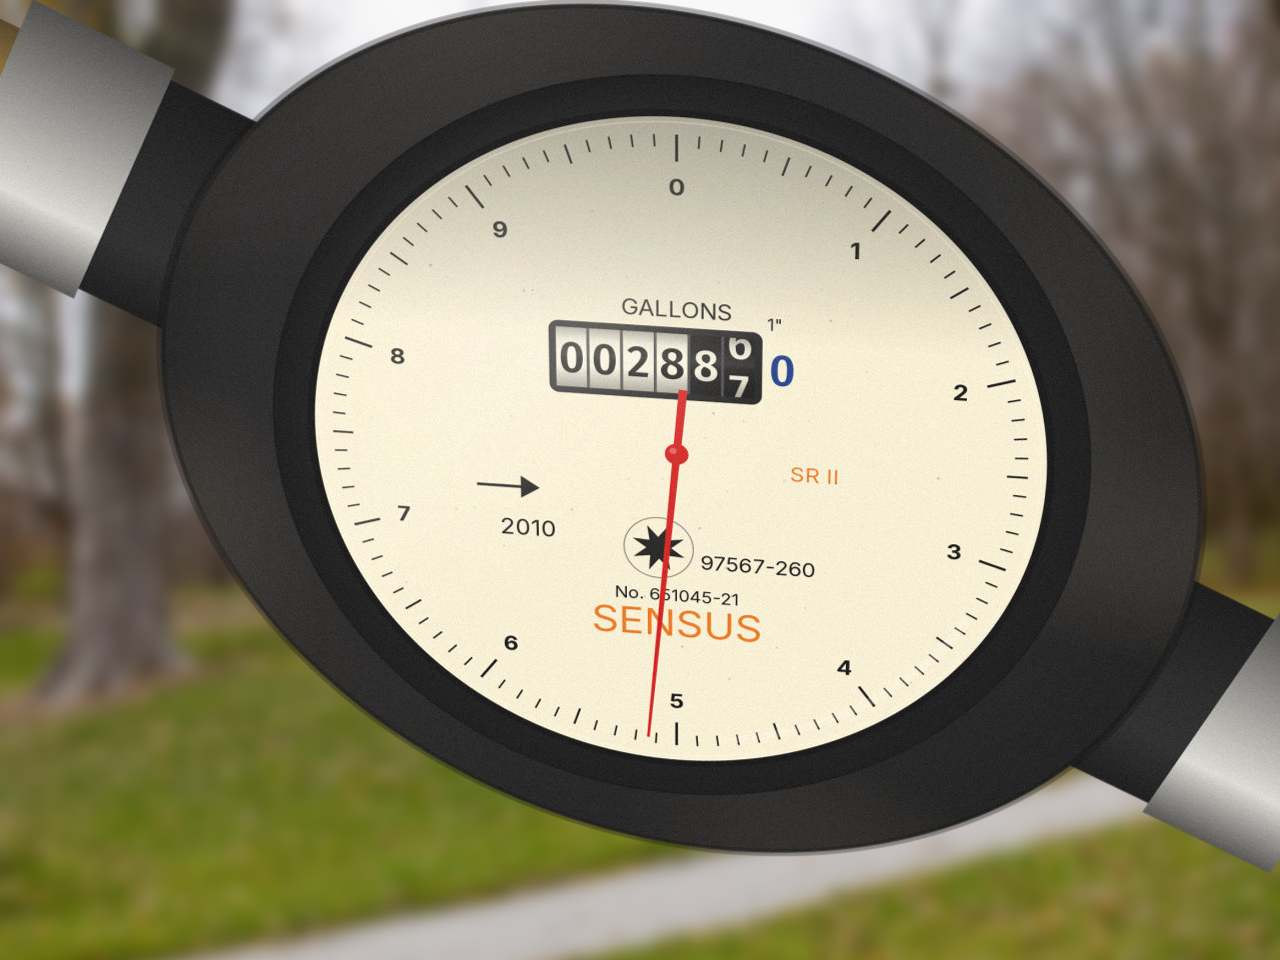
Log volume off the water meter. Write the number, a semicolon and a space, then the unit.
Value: 28865.1; gal
